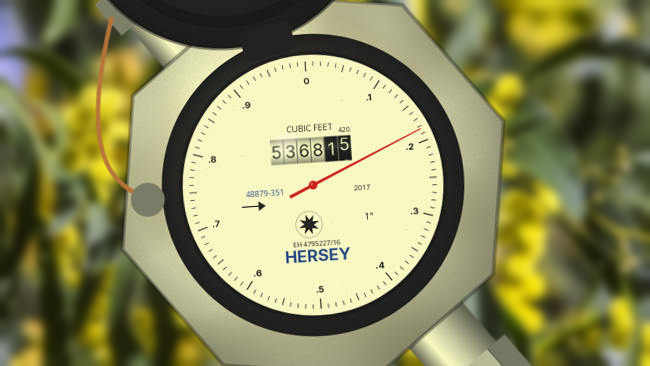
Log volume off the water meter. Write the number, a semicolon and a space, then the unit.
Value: 536815.18; ft³
